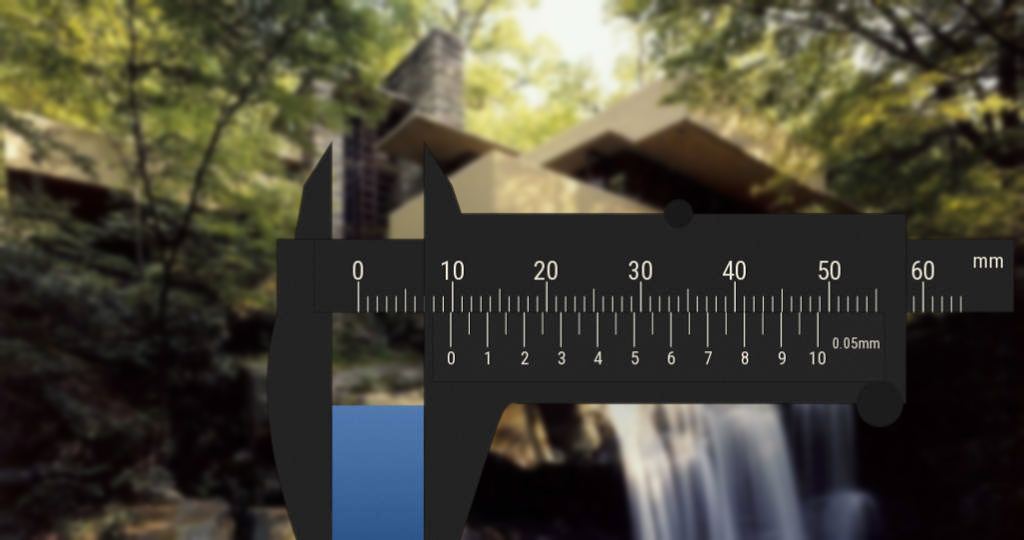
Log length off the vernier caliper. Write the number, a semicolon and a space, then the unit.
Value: 9.8; mm
